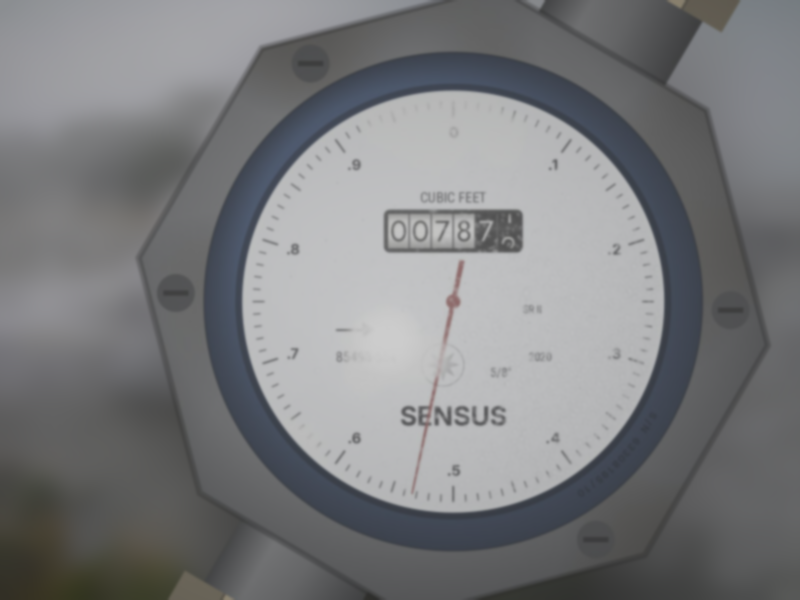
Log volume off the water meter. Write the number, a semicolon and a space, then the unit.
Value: 7871.53; ft³
